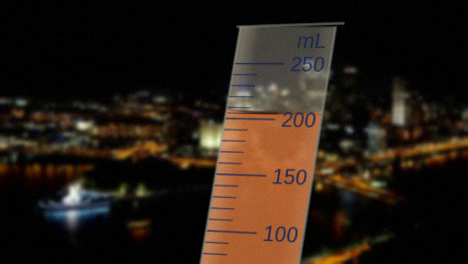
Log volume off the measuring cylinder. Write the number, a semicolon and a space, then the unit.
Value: 205; mL
